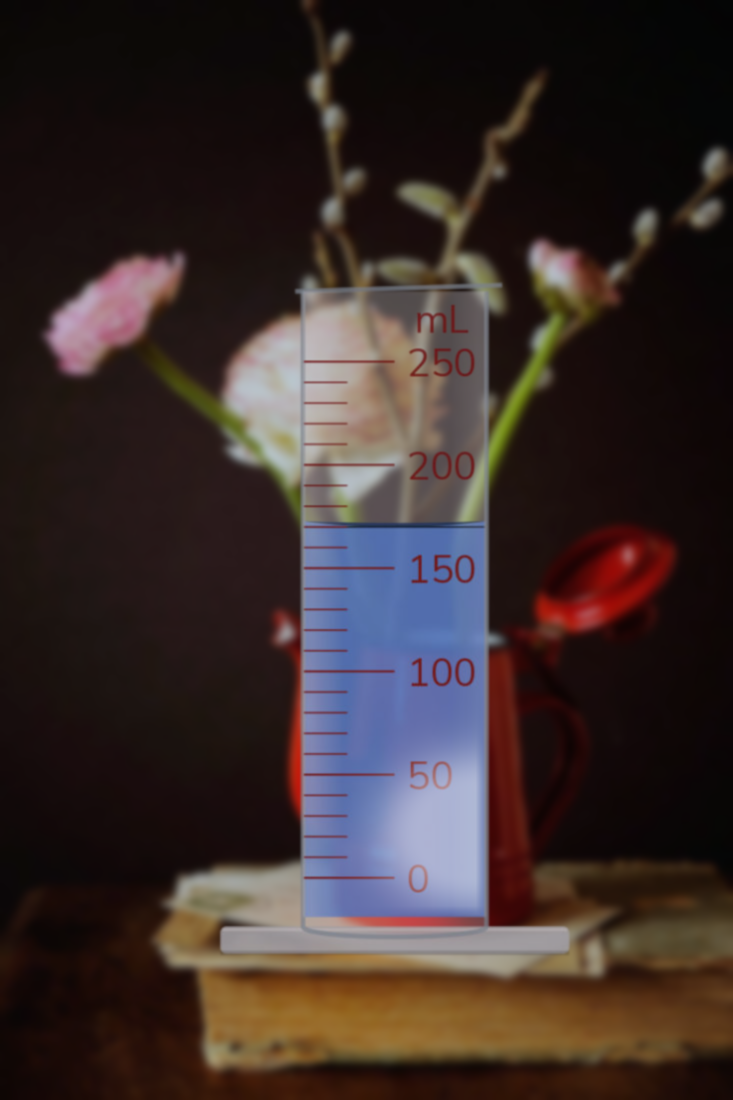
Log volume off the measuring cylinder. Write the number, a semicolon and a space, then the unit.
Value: 170; mL
